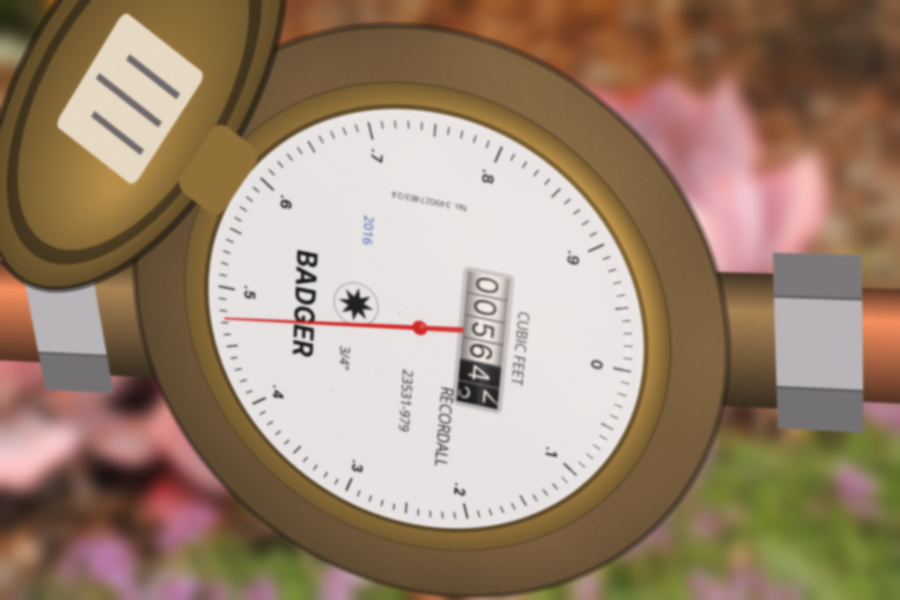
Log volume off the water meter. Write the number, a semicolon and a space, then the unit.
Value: 5642.47; ft³
